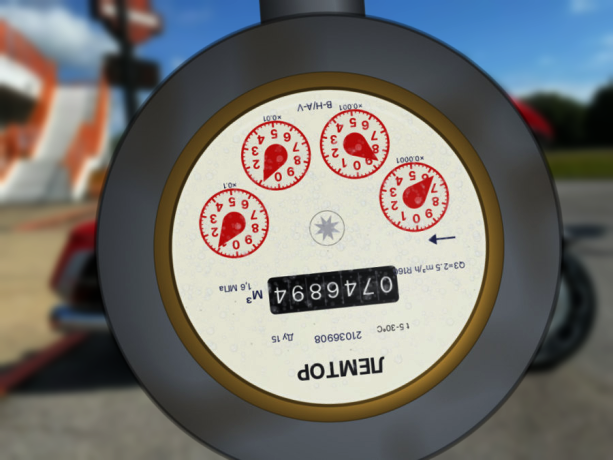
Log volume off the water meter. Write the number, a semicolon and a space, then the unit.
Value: 746894.1086; m³
